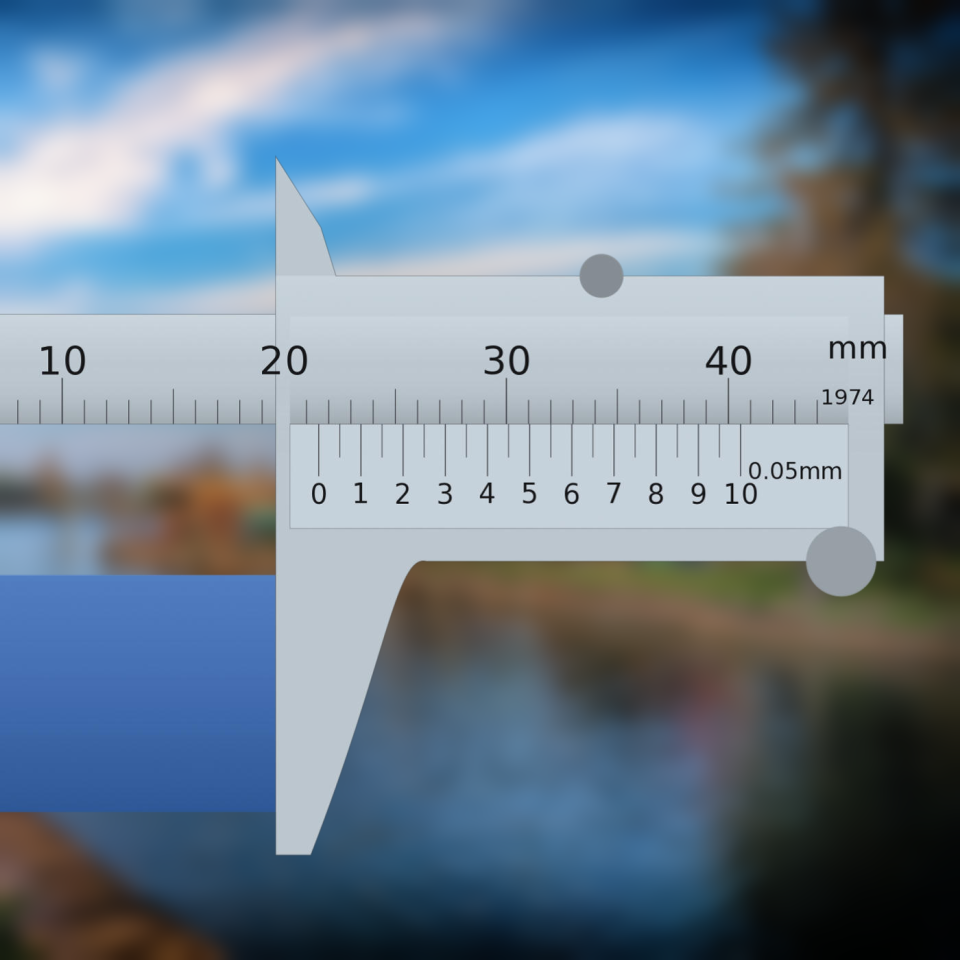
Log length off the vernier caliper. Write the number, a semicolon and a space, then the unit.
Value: 21.55; mm
